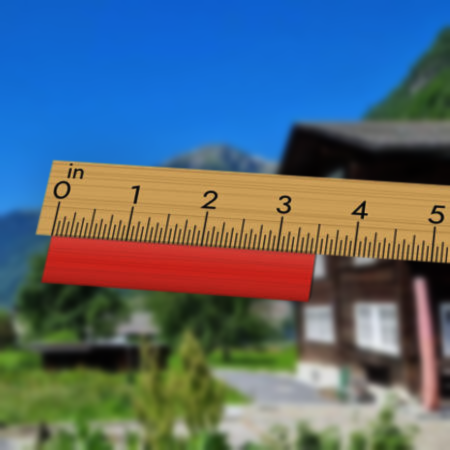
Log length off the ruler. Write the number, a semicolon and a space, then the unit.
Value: 3.5; in
